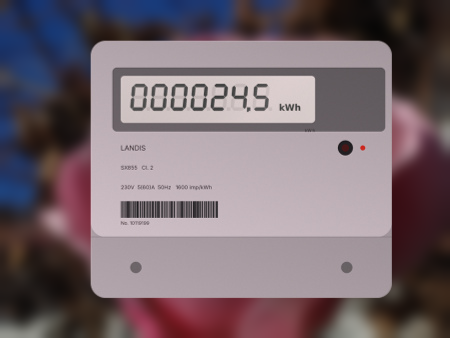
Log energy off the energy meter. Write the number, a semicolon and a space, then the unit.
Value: 24.5; kWh
